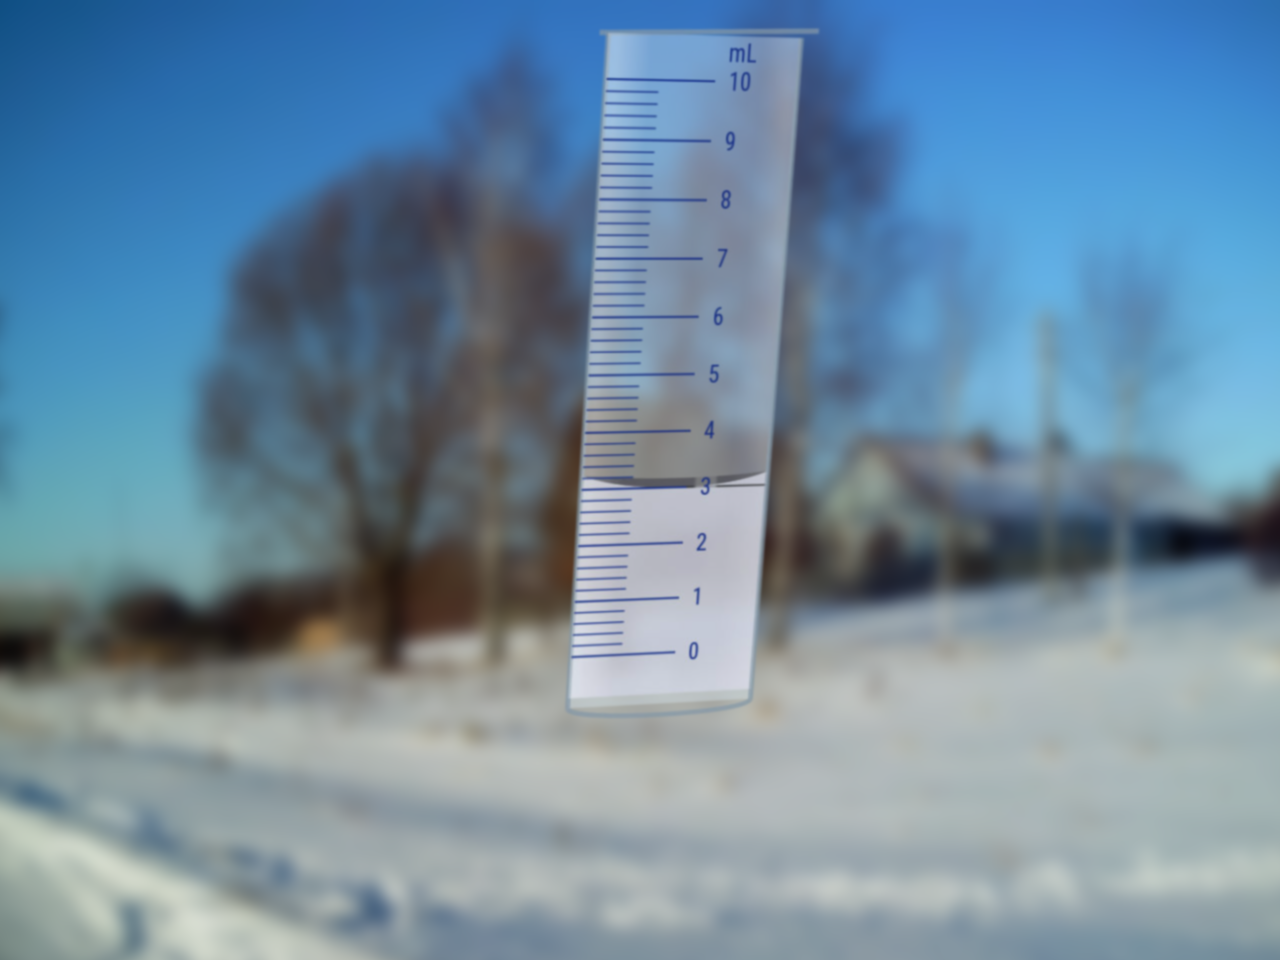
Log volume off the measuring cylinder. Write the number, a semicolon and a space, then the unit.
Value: 3; mL
